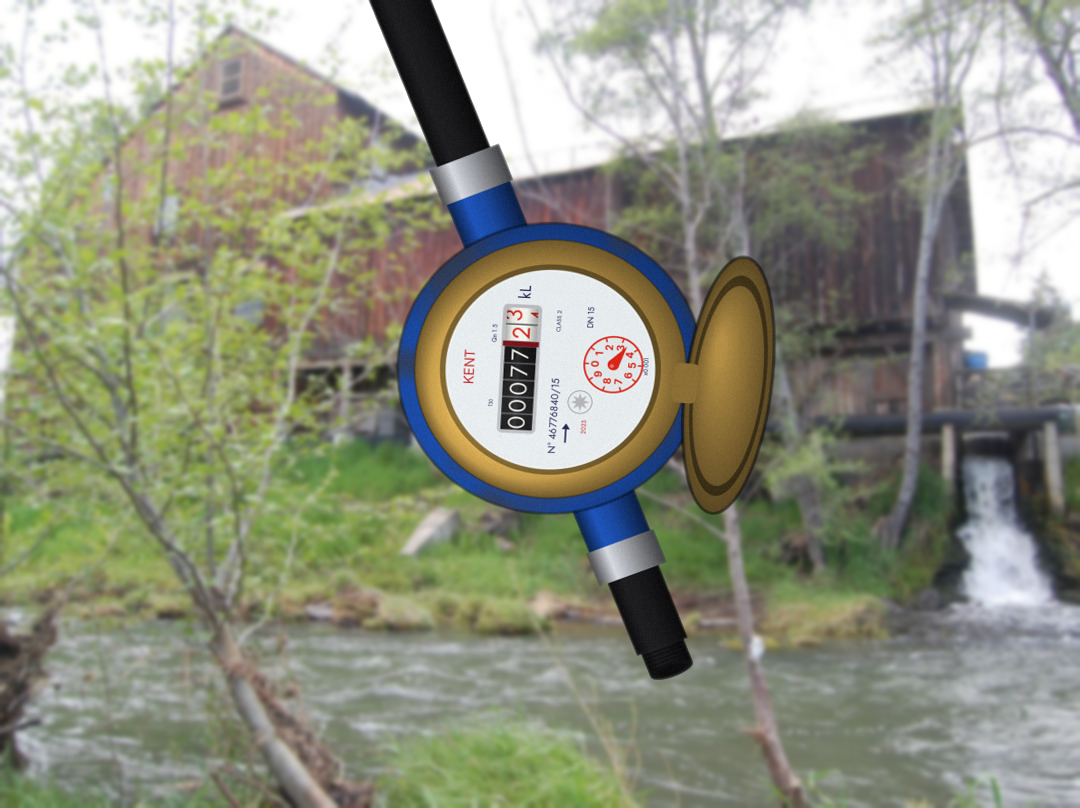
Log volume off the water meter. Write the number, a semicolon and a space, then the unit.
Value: 77.233; kL
